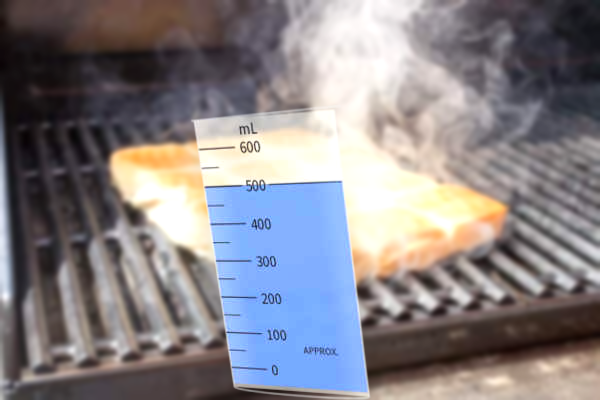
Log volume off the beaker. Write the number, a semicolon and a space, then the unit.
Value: 500; mL
